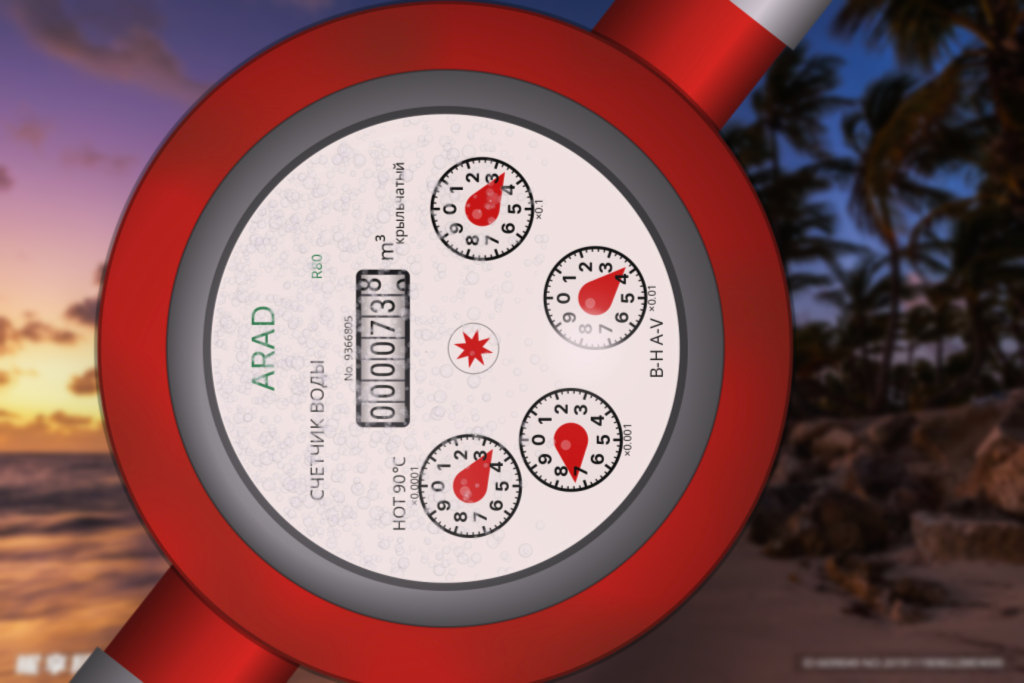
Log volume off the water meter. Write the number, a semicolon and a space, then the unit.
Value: 738.3373; m³
